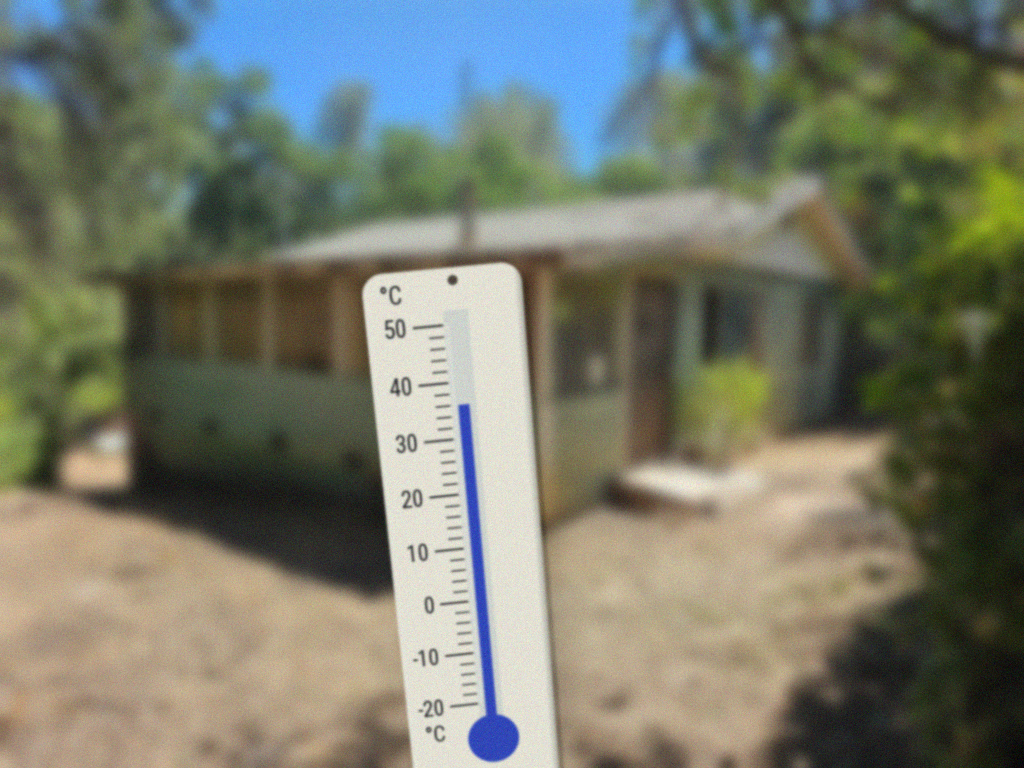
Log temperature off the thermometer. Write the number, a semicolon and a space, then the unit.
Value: 36; °C
